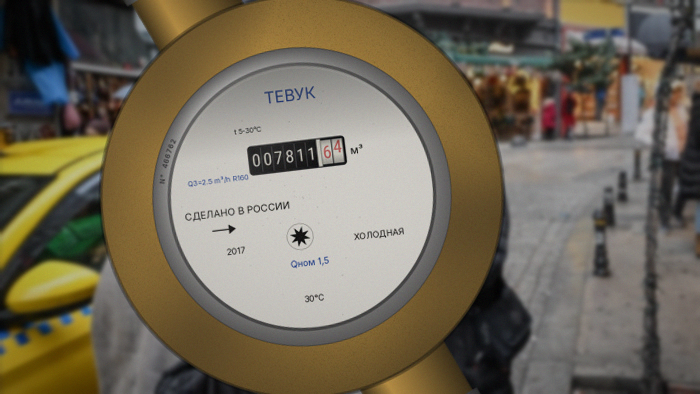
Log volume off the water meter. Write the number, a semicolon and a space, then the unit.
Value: 7811.64; m³
